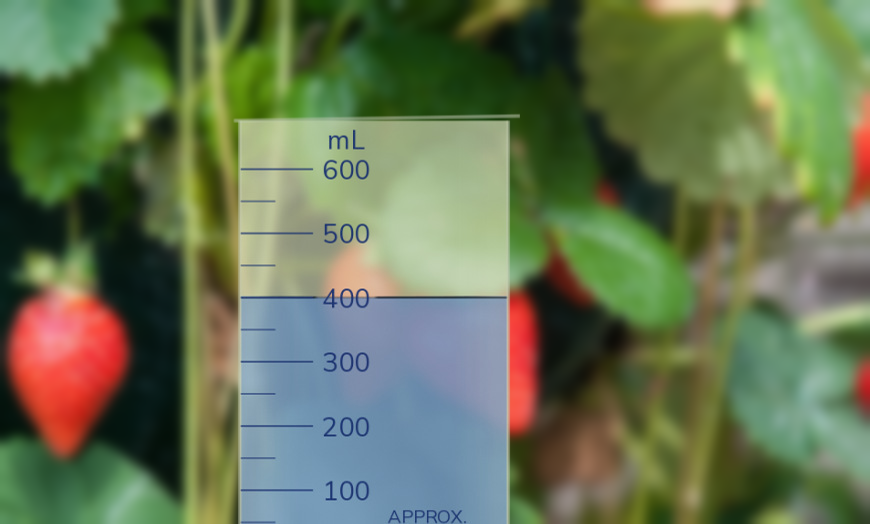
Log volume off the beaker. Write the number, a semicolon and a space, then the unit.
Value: 400; mL
